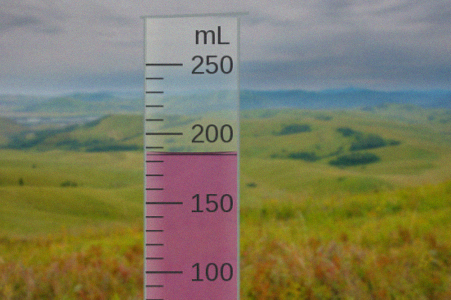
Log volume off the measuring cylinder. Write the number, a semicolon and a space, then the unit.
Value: 185; mL
